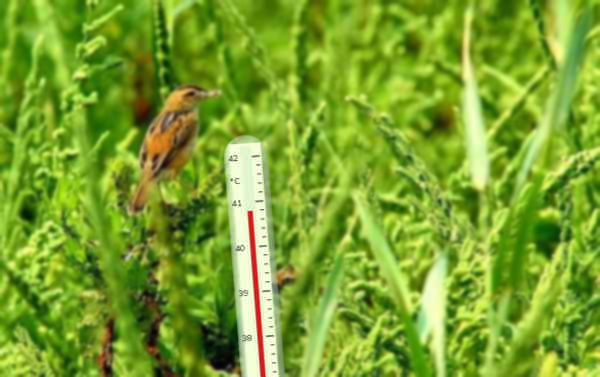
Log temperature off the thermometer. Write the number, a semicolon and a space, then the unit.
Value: 40.8; °C
